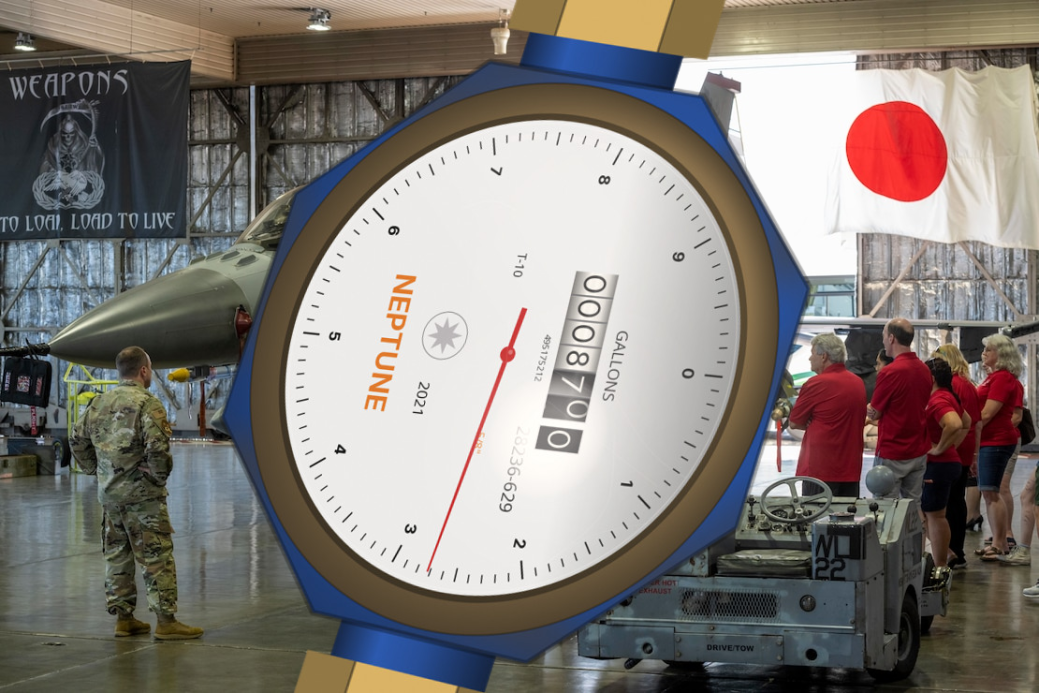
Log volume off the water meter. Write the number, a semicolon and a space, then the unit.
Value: 8702.7; gal
